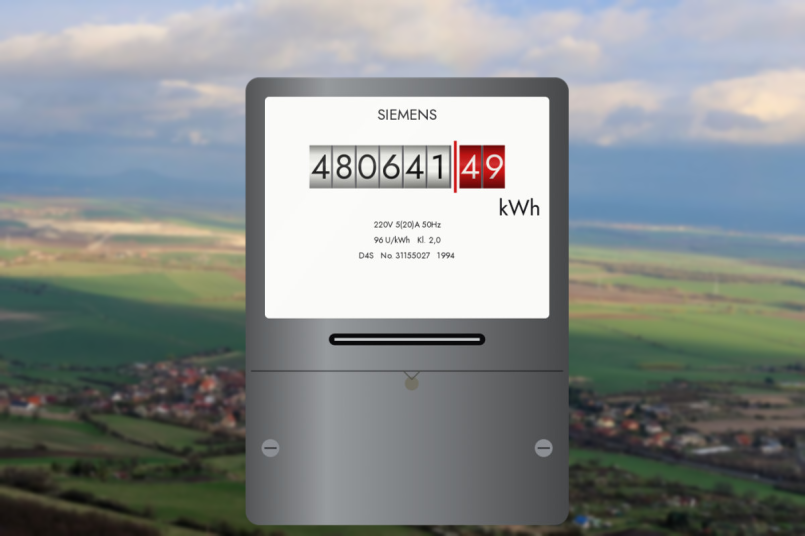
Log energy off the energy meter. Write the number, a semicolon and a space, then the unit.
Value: 480641.49; kWh
